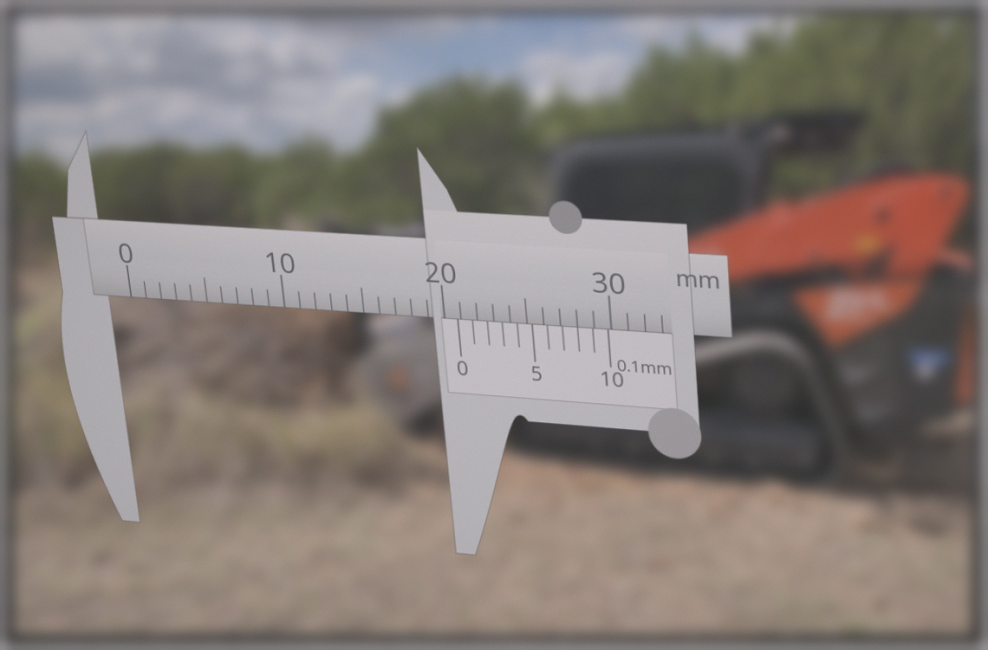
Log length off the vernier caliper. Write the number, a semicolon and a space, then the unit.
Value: 20.8; mm
